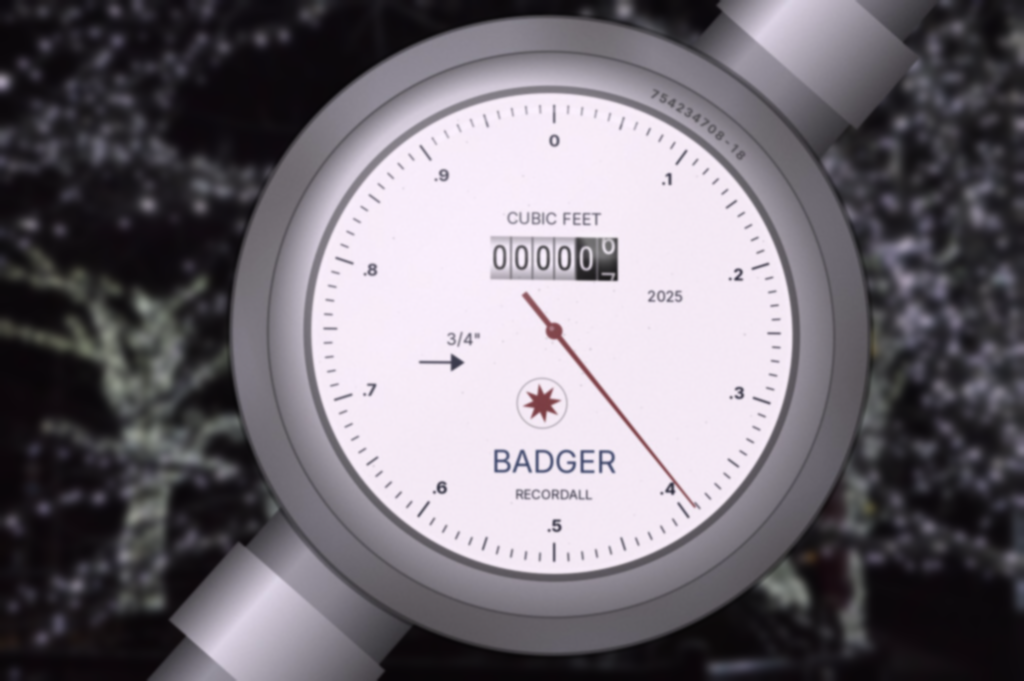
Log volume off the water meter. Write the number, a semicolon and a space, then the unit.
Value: 6.39; ft³
